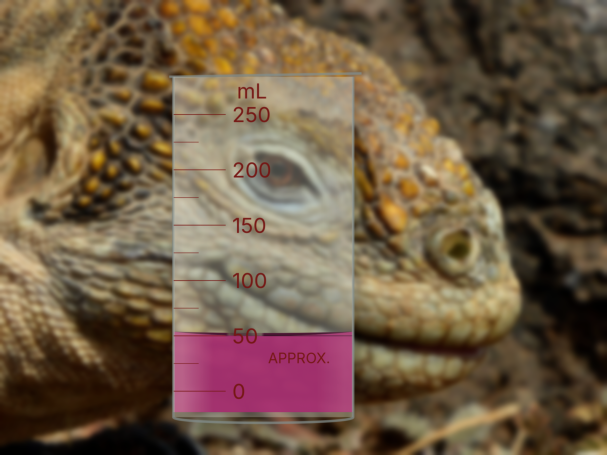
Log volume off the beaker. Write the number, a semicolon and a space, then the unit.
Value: 50; mL
